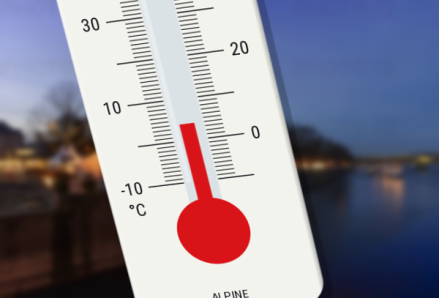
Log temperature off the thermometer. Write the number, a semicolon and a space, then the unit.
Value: 4; °C
